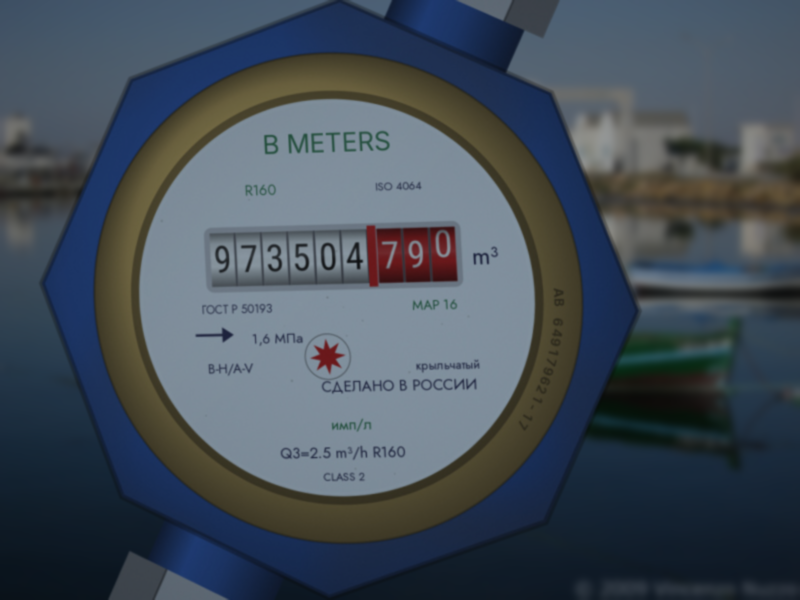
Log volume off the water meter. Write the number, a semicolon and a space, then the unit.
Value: 973504.790; m³
